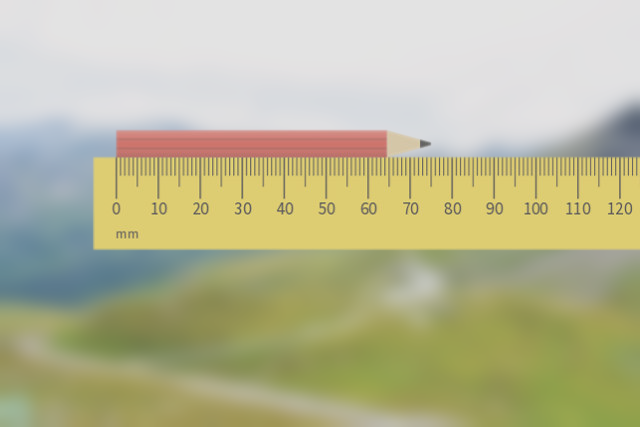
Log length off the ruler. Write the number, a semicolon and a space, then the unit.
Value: 75; mm
